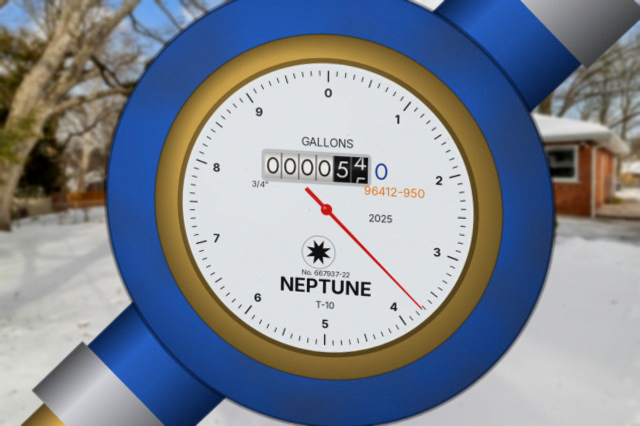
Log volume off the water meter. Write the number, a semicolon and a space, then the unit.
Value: 543.7; gal
